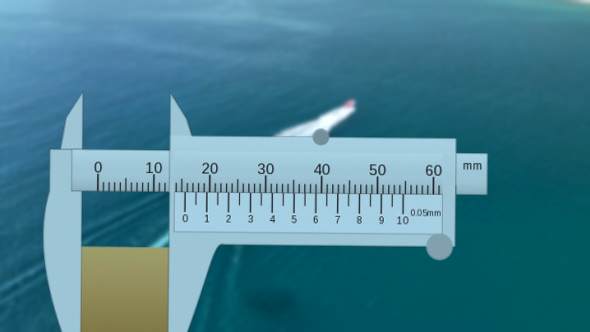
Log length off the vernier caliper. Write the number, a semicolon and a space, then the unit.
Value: 15.6; mm
